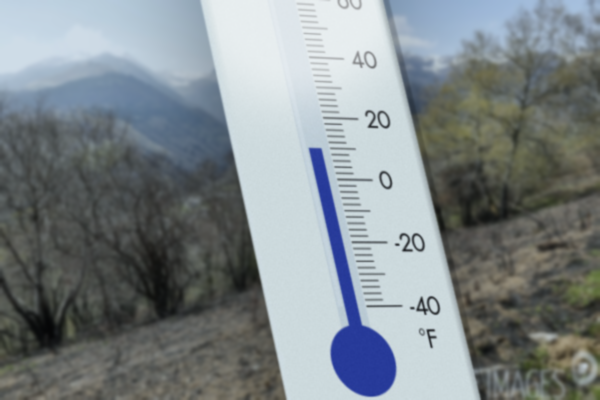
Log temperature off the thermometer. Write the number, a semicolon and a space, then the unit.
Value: 10; °F
